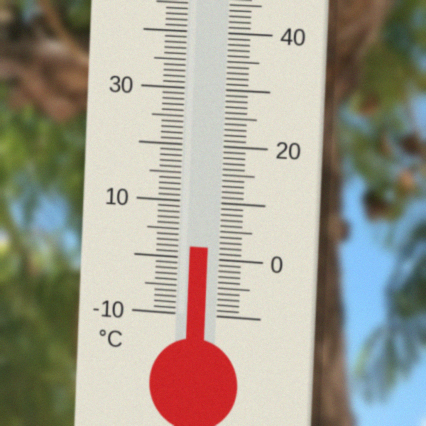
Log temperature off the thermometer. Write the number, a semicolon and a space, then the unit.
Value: 2; °C
